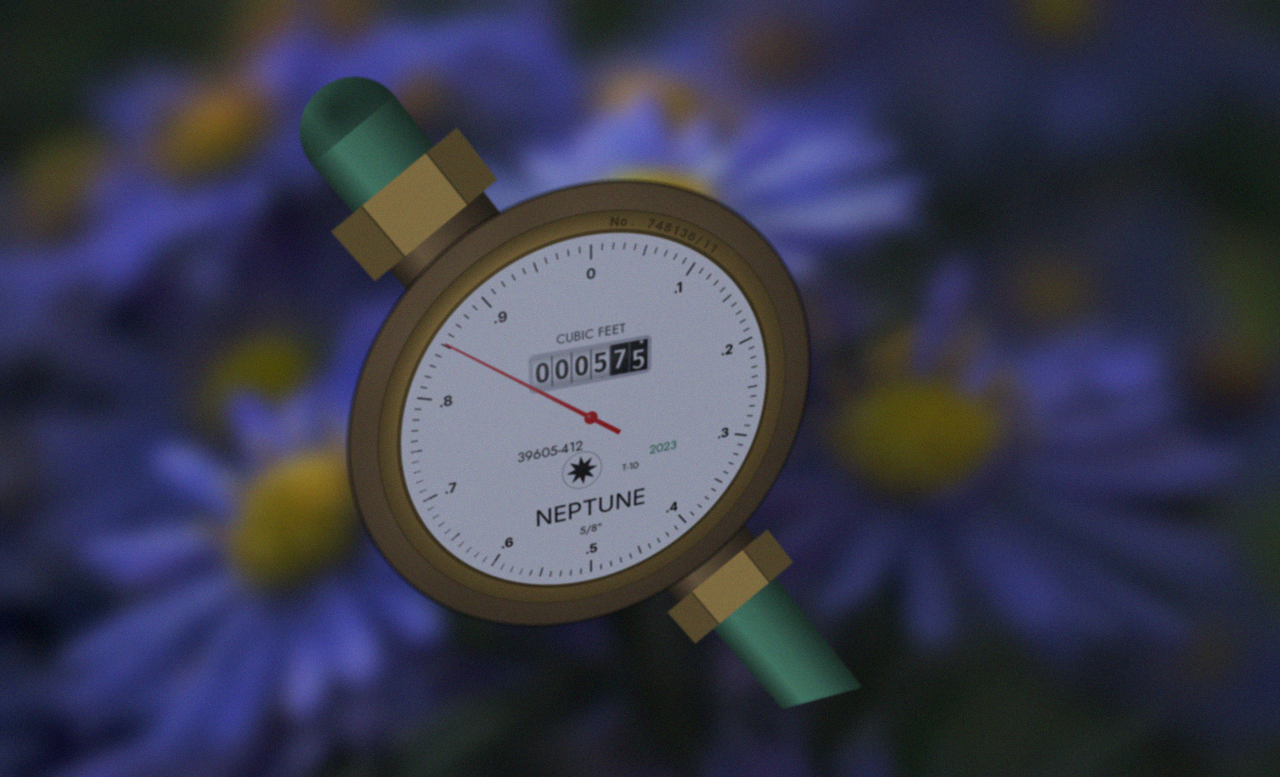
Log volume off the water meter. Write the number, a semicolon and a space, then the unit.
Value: 574.85; ft³
